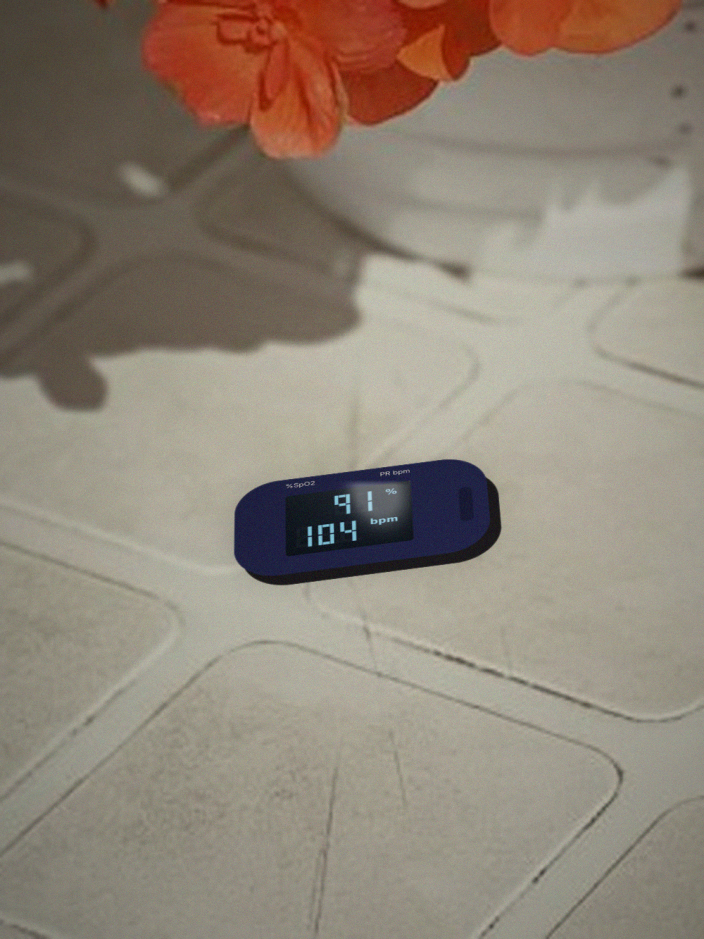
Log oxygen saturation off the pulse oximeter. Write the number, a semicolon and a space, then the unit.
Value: 91; %
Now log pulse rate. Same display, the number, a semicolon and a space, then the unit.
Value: 104; bpm
